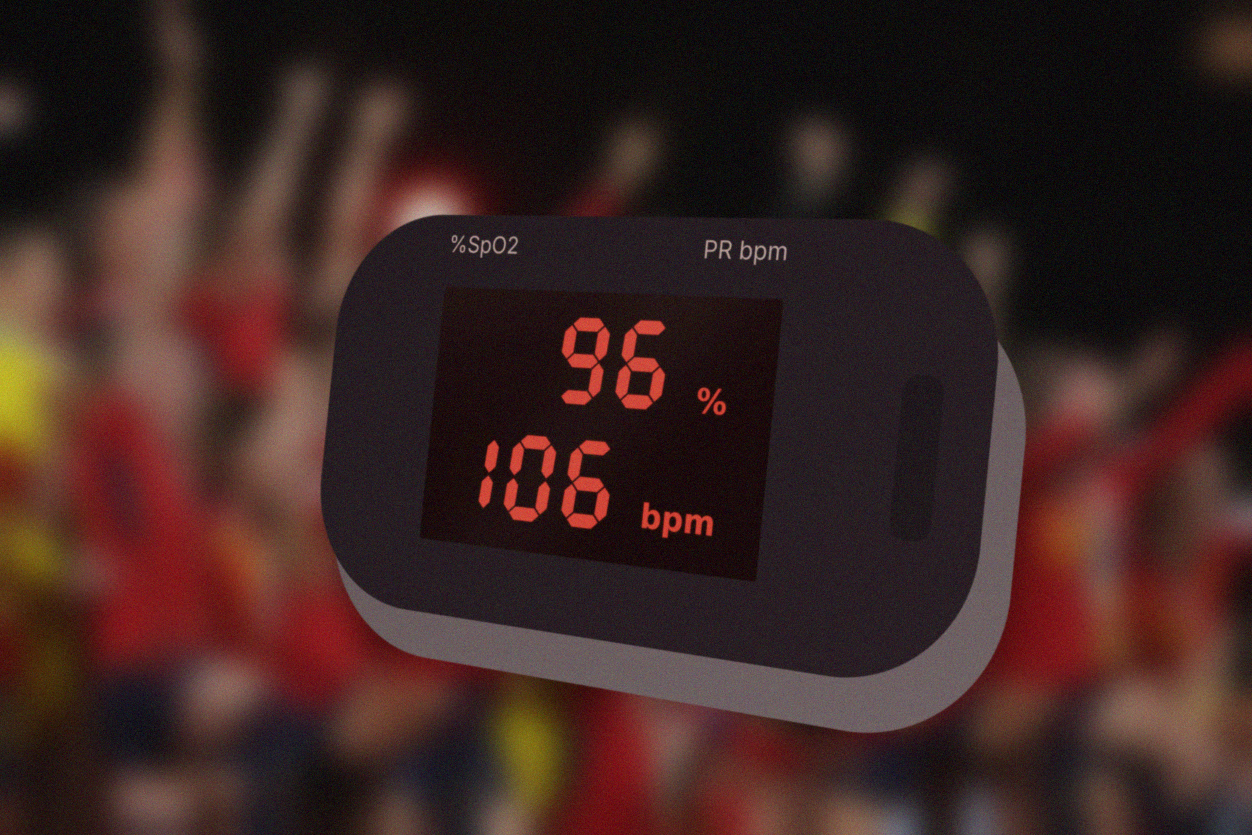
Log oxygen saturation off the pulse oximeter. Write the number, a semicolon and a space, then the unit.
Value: 96; %
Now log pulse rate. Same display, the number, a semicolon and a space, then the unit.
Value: 106; bpm
